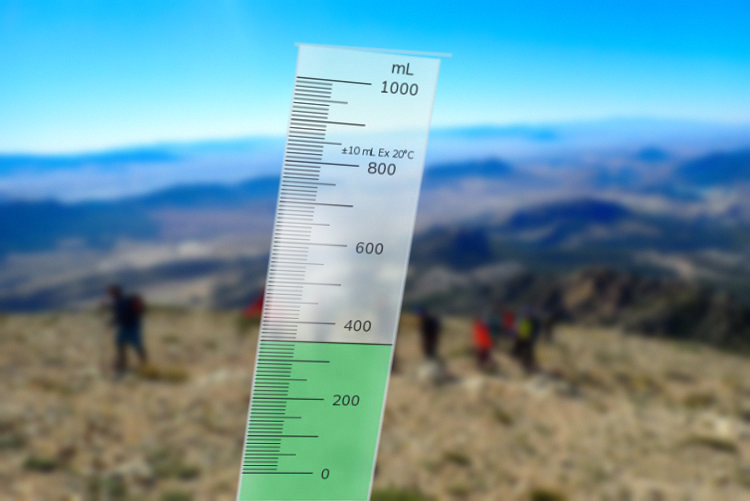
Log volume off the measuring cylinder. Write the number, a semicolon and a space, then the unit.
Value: 350; mL
